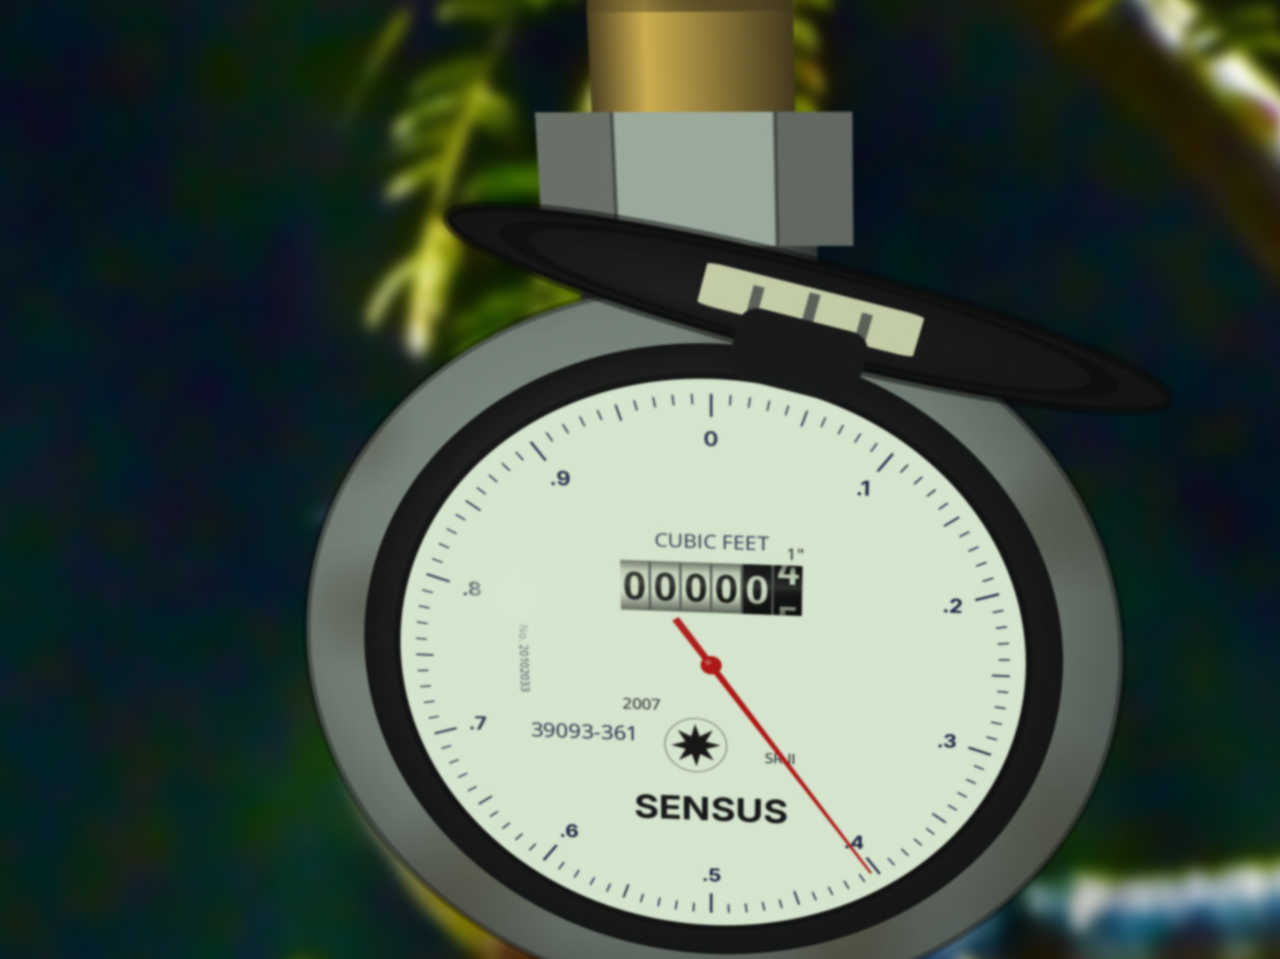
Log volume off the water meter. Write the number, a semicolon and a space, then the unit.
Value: 4.40; ft³
